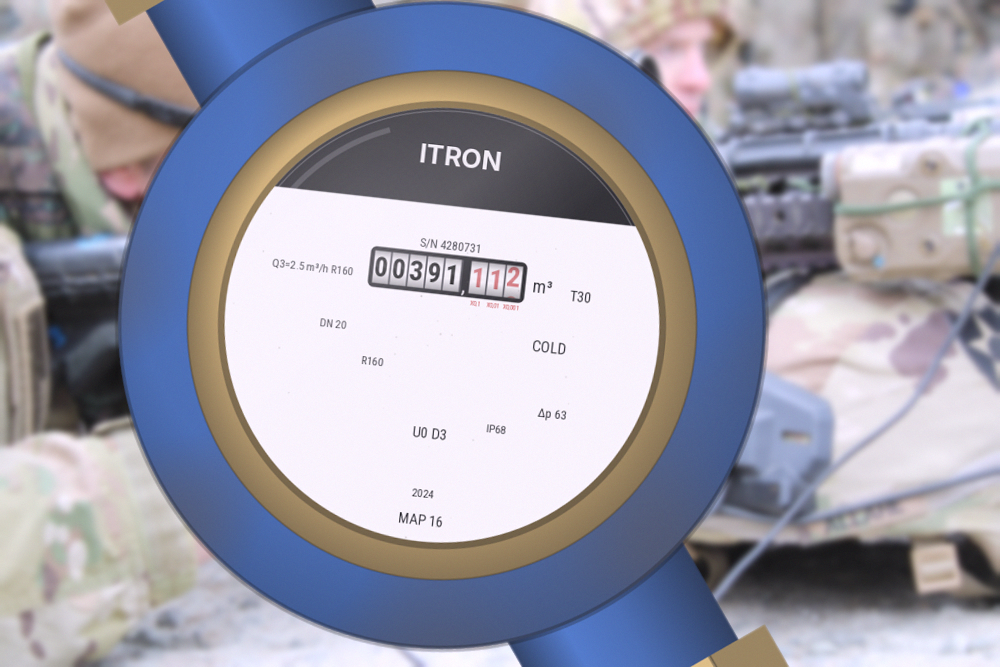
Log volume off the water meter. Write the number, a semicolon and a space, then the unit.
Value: 391.112; m³
